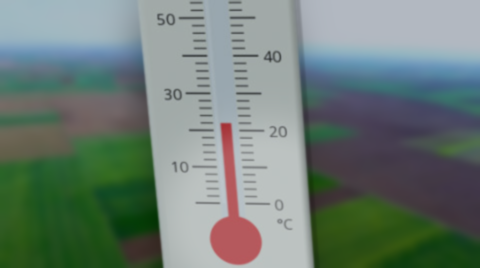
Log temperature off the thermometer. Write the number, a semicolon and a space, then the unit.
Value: 22; °C
